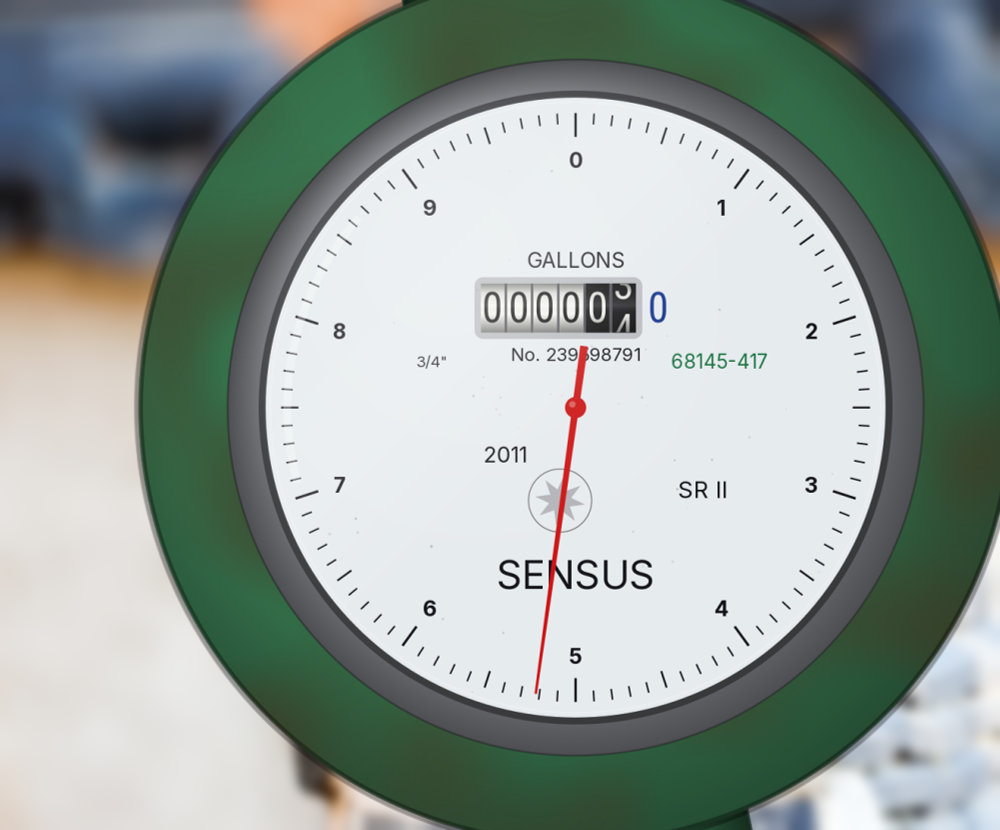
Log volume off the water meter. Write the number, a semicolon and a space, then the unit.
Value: 35.2; gal
